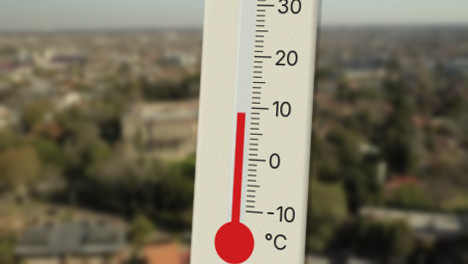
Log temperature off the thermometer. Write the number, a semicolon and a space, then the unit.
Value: 9; °C
